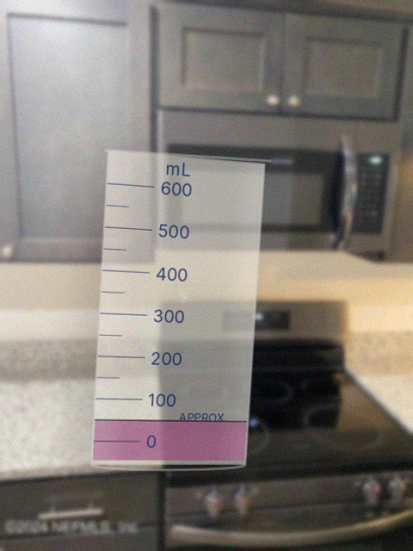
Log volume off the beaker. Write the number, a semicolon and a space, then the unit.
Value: 50; mL
